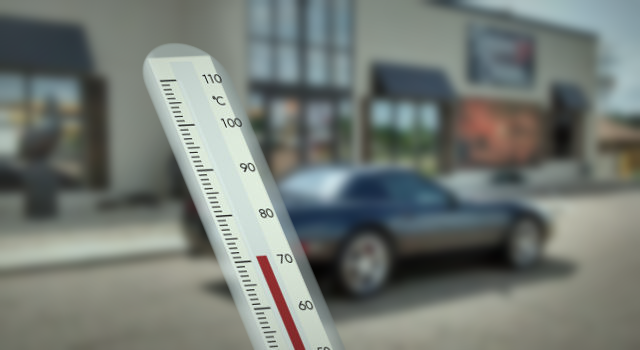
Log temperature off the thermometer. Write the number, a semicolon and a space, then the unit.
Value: 71; °C
